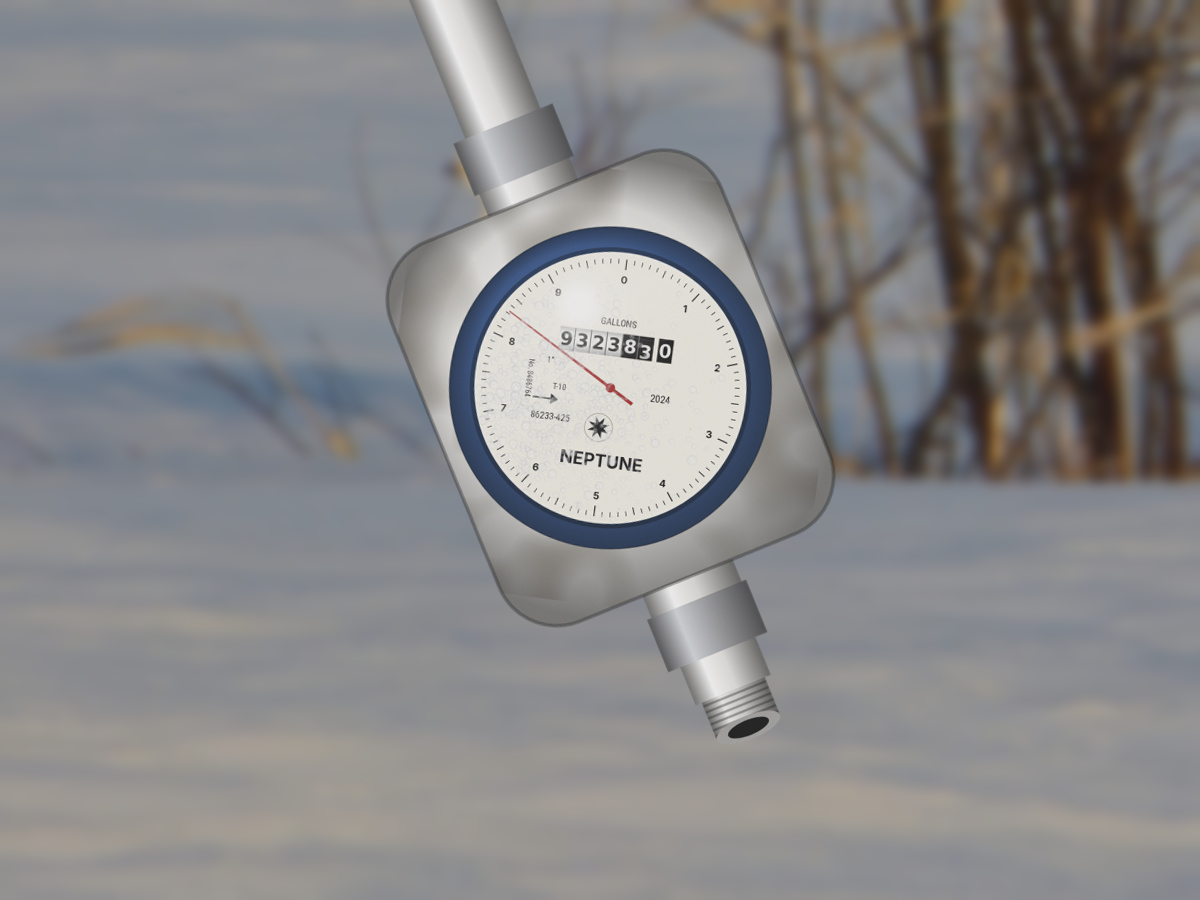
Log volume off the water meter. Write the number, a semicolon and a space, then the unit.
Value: 9323828.3; gal
